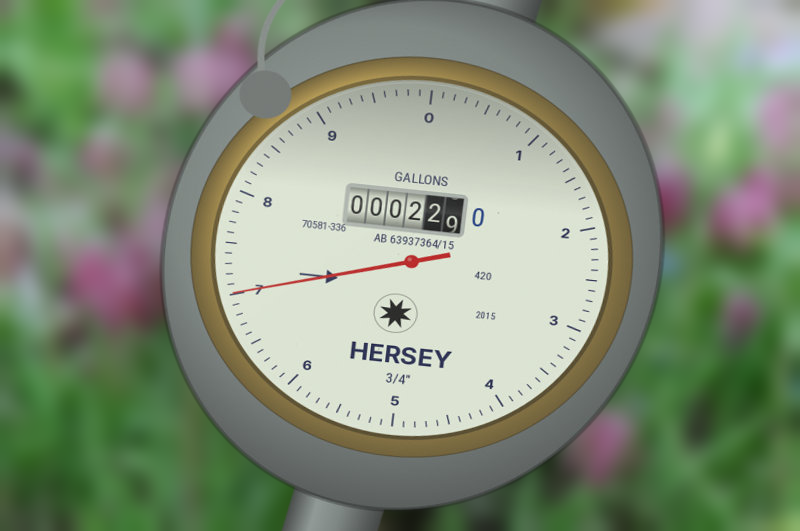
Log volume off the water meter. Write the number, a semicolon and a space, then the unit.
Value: 2287.0; gal
